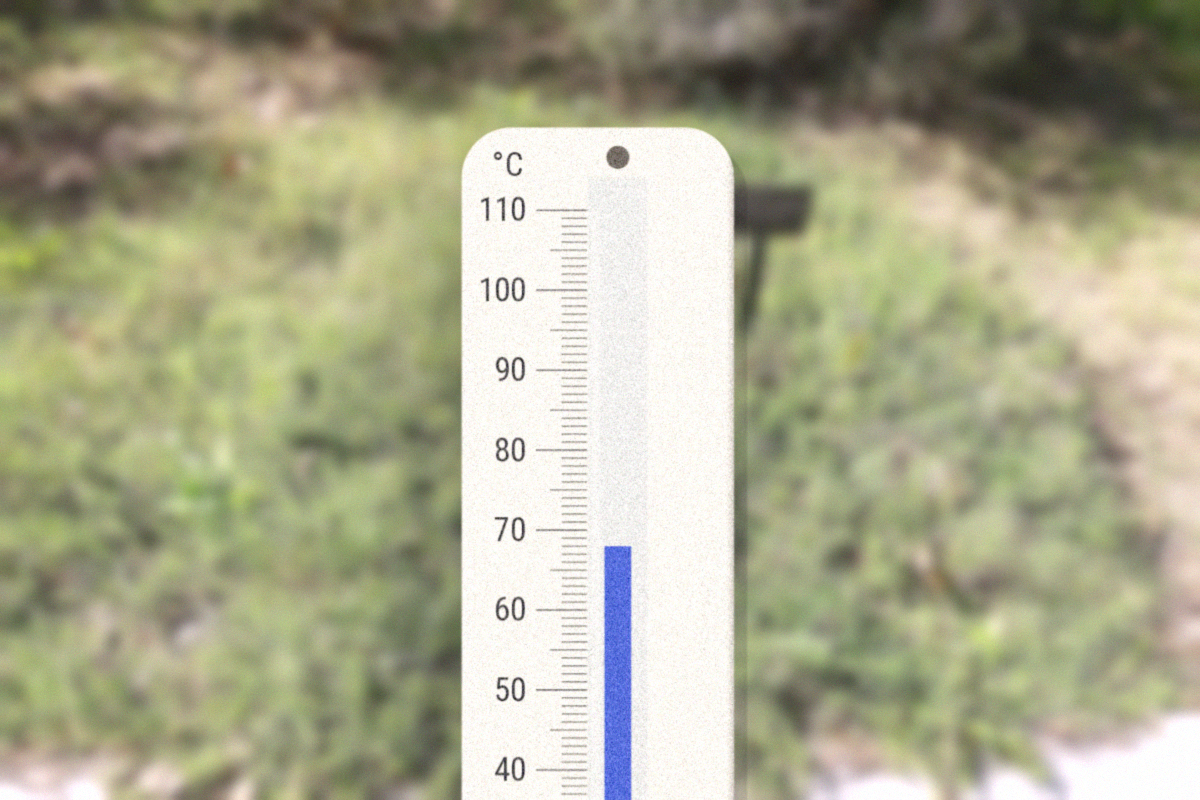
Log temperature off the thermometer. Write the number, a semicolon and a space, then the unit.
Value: 68; °C
